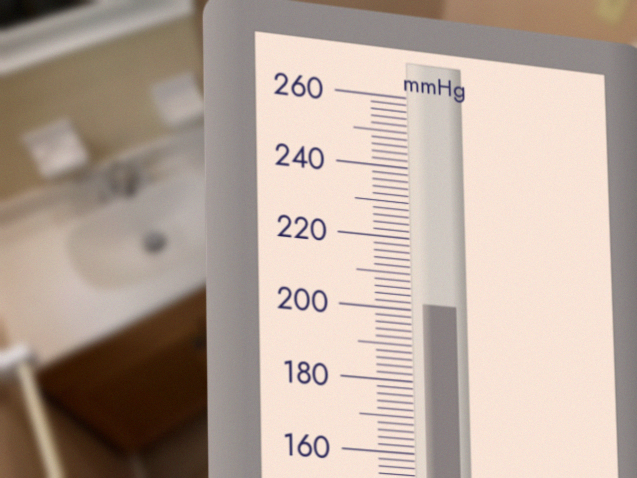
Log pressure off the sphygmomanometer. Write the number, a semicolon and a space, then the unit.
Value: 202; mmHg
